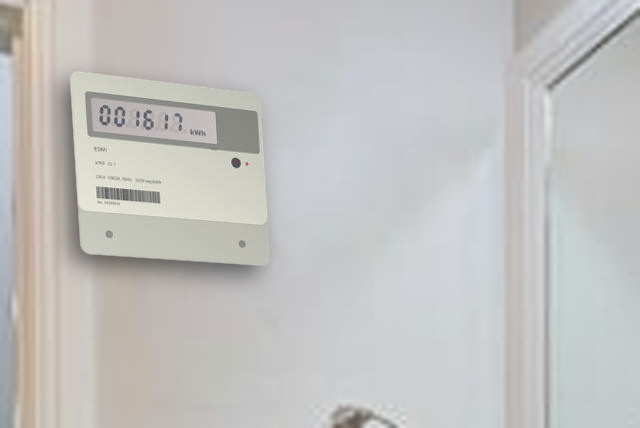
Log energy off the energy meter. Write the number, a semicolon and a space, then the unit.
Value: 1617; kWh
